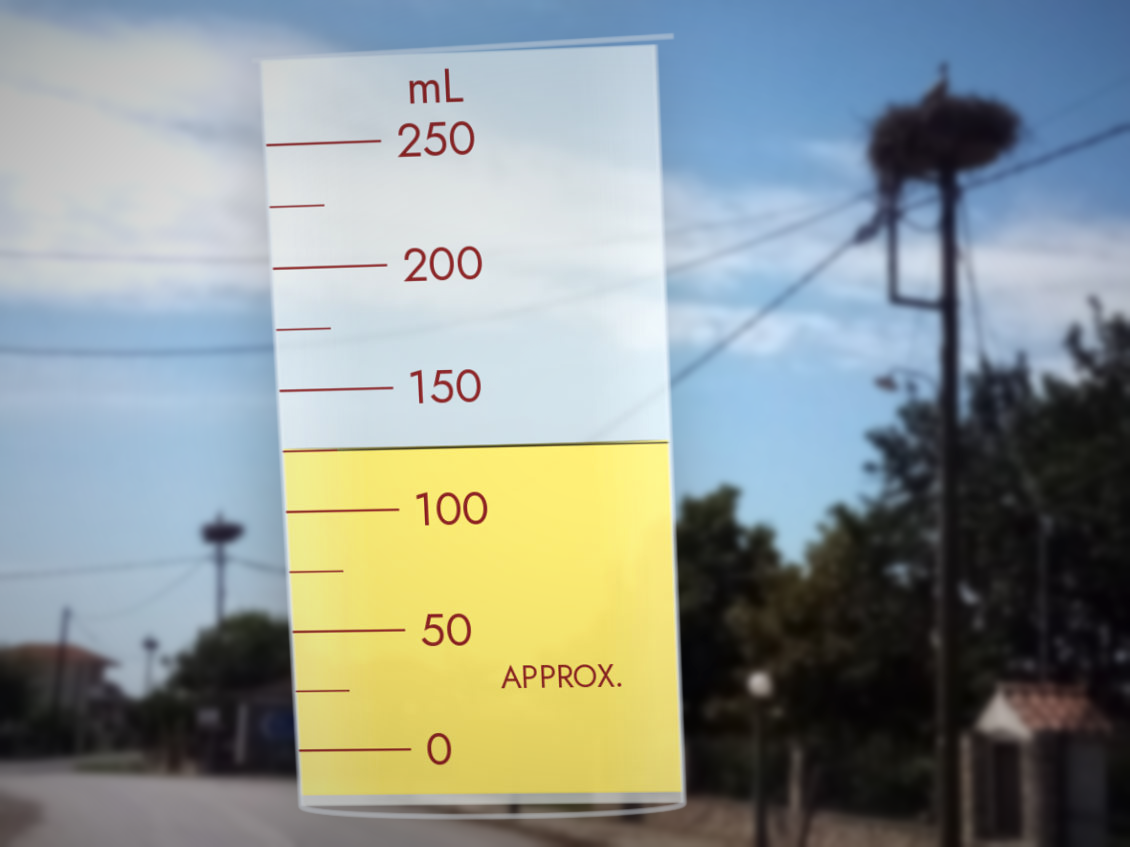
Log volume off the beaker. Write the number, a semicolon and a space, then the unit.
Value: 125; mL
